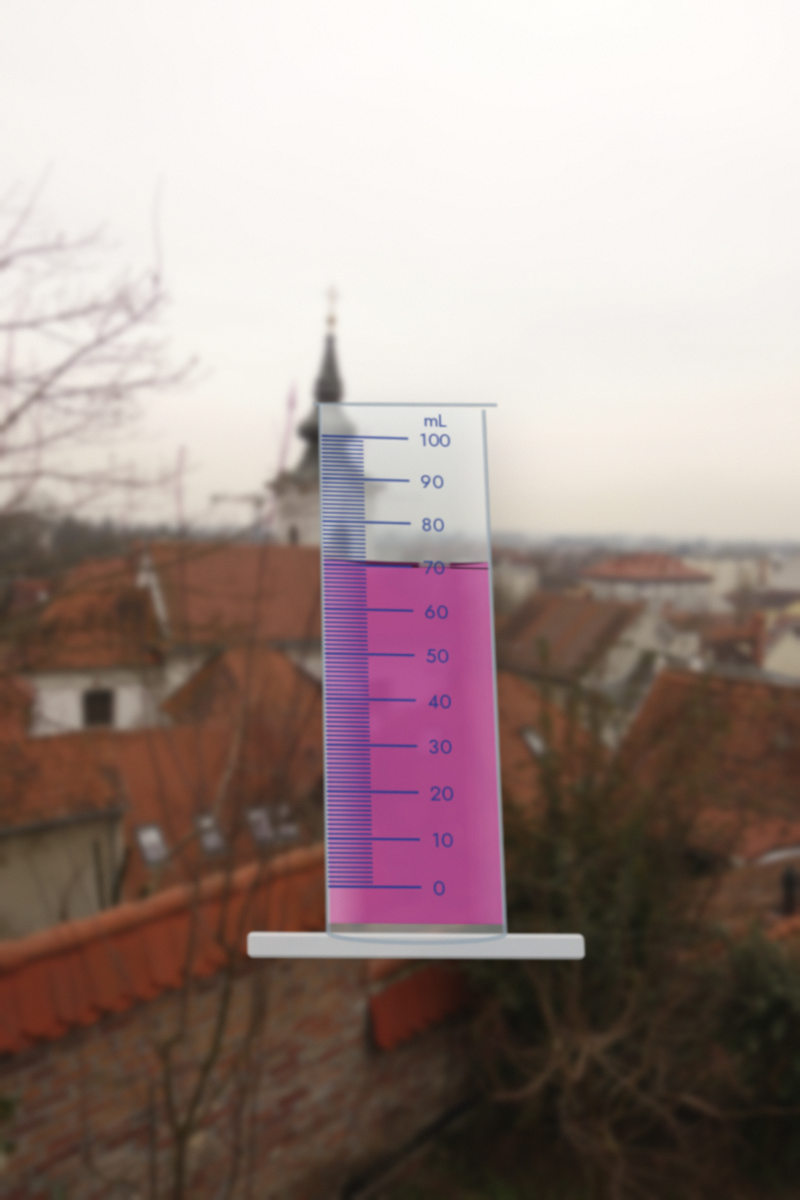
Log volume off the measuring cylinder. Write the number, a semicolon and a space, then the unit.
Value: 70; mL
